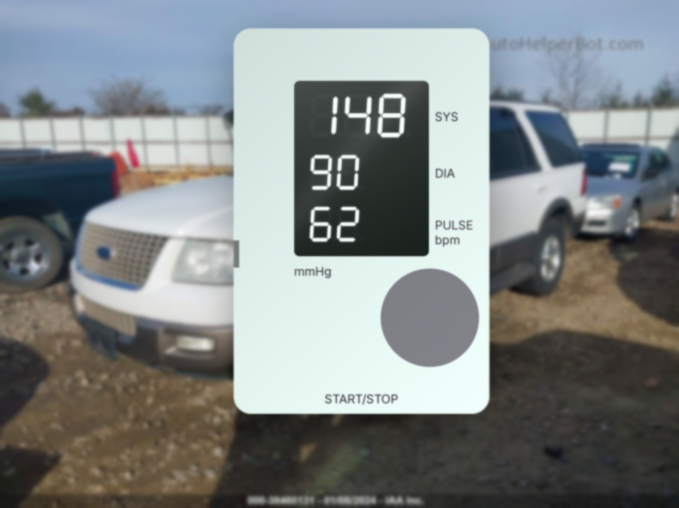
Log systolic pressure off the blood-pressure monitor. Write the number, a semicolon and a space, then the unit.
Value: 148; mmHg
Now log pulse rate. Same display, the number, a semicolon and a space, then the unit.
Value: 62; bpm
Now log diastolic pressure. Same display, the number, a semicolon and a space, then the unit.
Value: 90; mmHg
